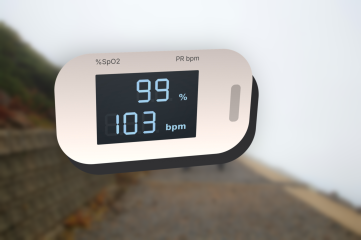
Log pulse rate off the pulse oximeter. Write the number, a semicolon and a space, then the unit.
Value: 103; bpm
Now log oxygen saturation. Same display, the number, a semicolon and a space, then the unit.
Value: 99; %
